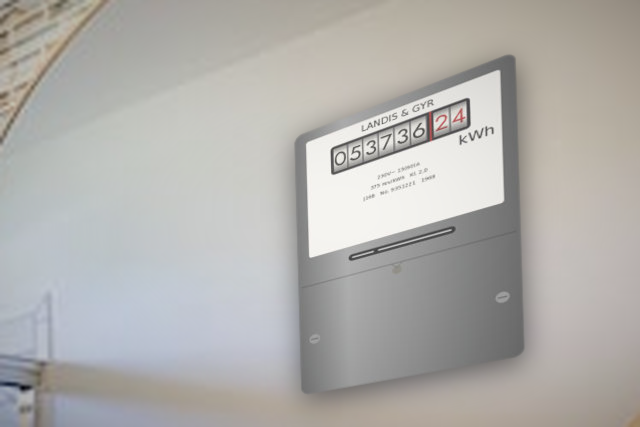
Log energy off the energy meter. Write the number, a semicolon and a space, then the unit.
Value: 53736.24; kWh
